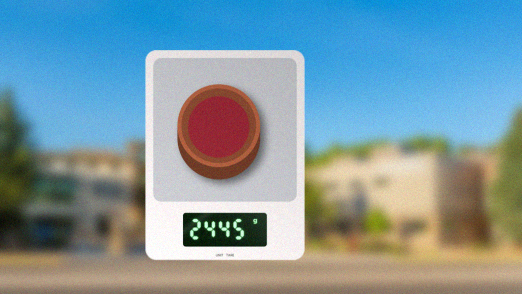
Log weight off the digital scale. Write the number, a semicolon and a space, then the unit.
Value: 2445; g
